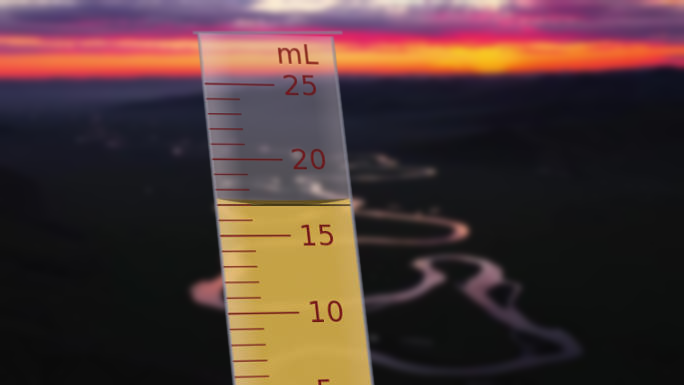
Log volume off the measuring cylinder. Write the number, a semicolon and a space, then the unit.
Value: 17; mL
